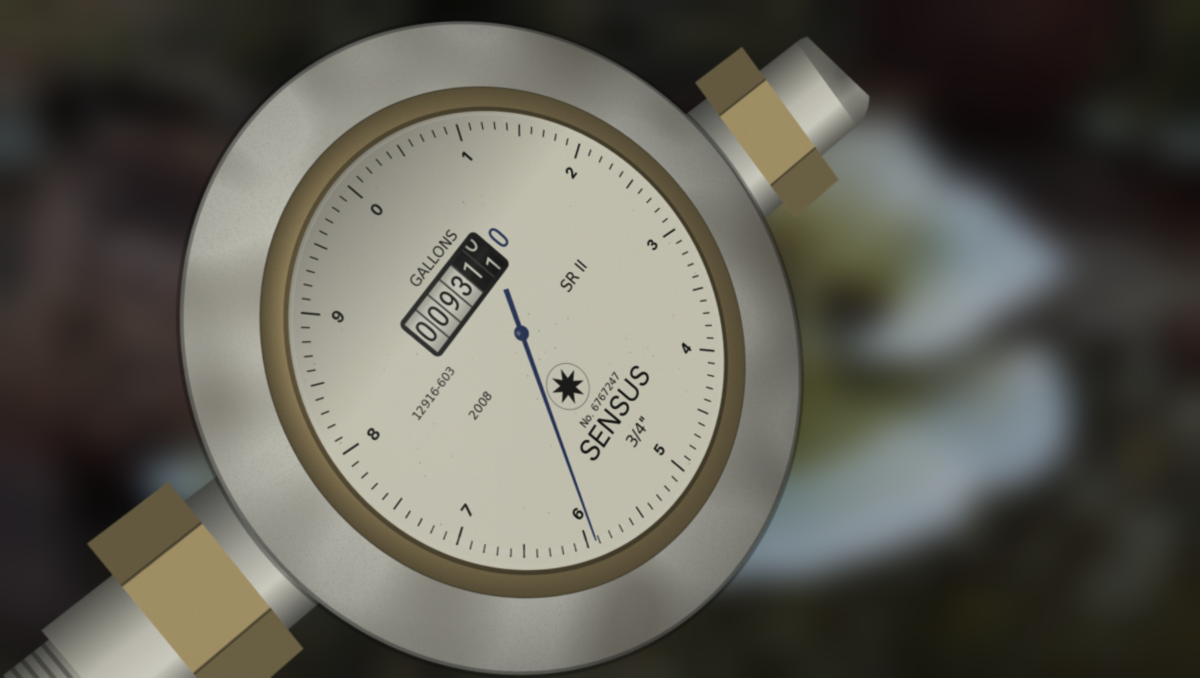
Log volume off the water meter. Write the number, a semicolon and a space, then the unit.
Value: 93105.9; gal
